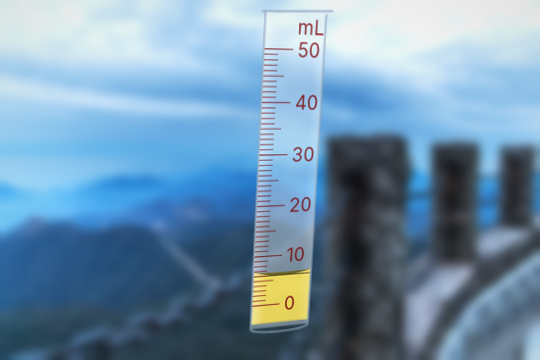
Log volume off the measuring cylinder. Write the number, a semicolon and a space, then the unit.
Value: 6; mL
